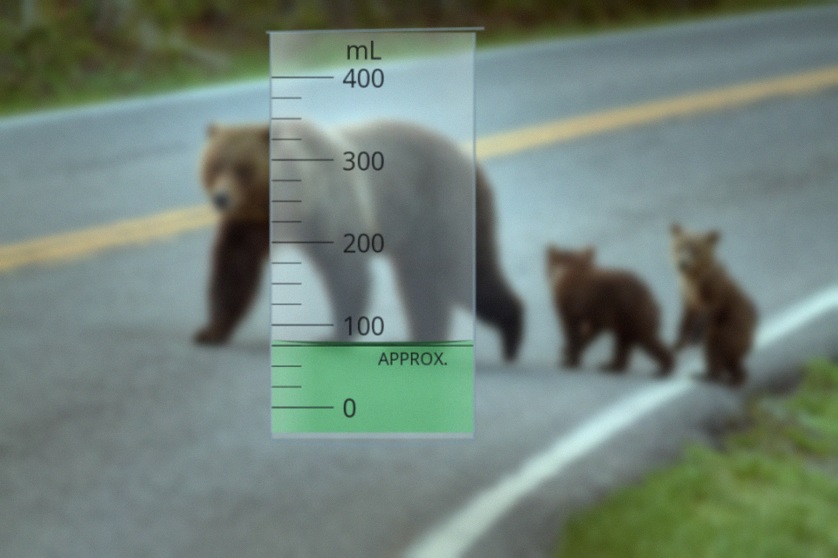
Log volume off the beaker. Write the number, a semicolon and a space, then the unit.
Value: 75; mL
